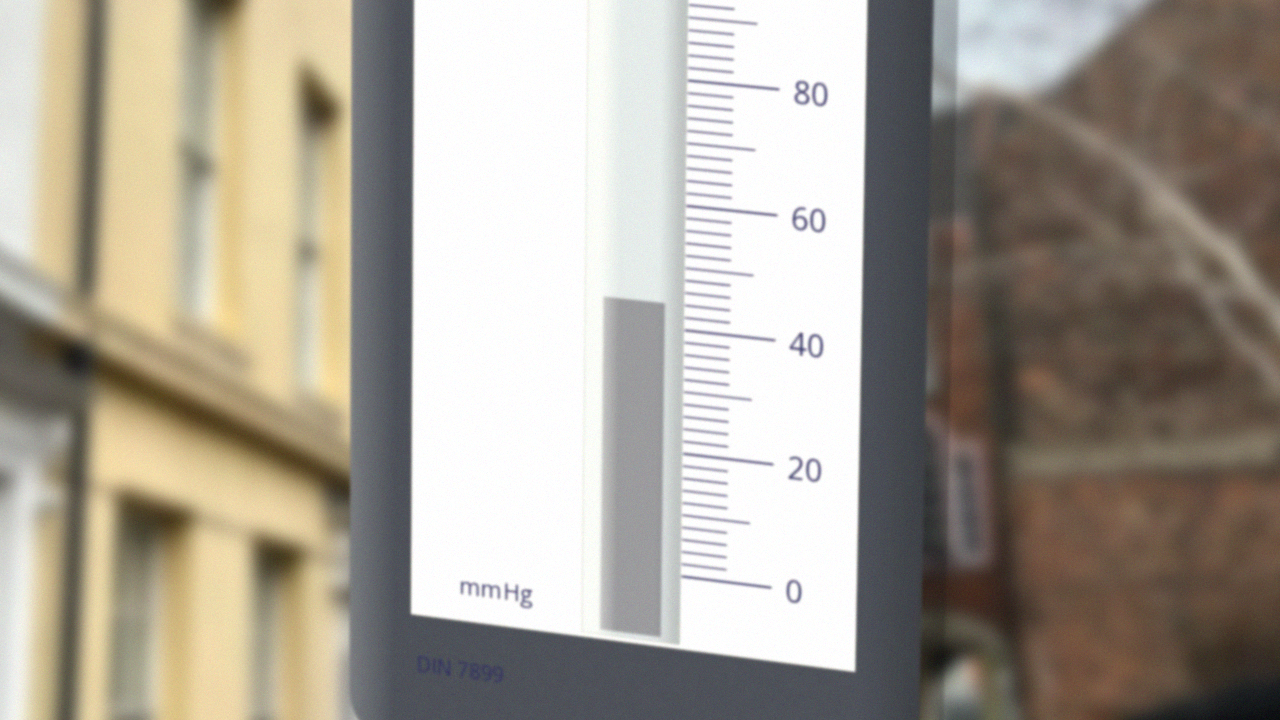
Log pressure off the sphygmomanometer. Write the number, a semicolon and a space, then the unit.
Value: 44; mmHg
